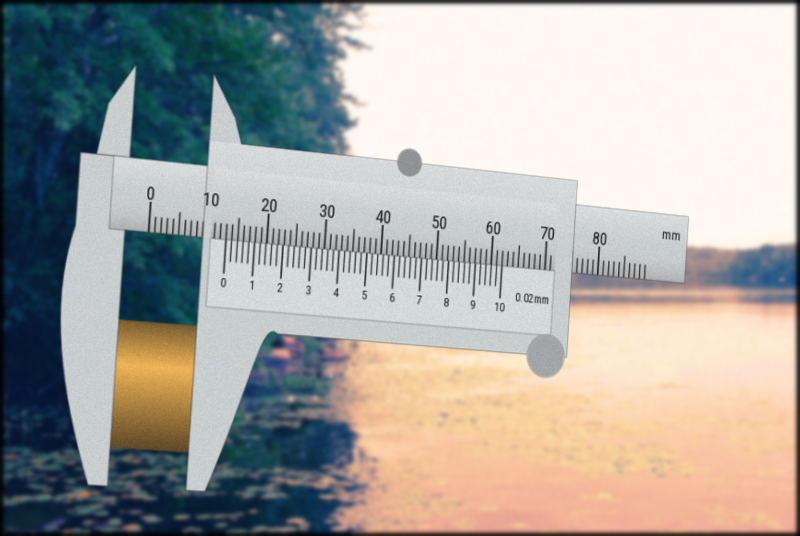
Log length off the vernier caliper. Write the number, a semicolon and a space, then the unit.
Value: 13.0; mm
